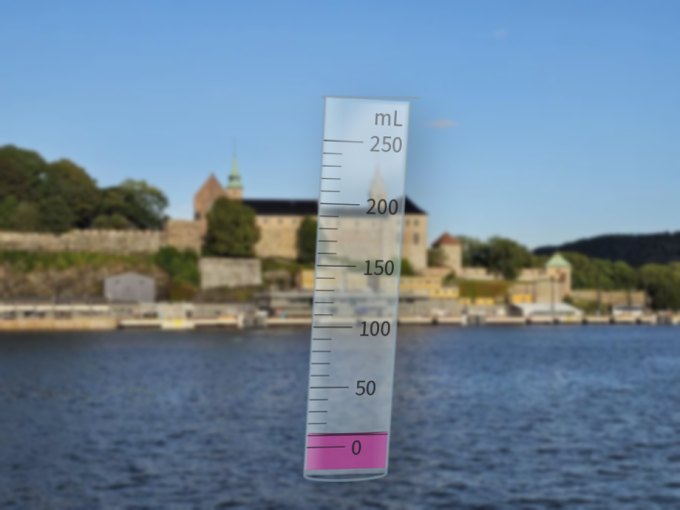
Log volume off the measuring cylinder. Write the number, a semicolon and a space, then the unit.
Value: 10; mL
